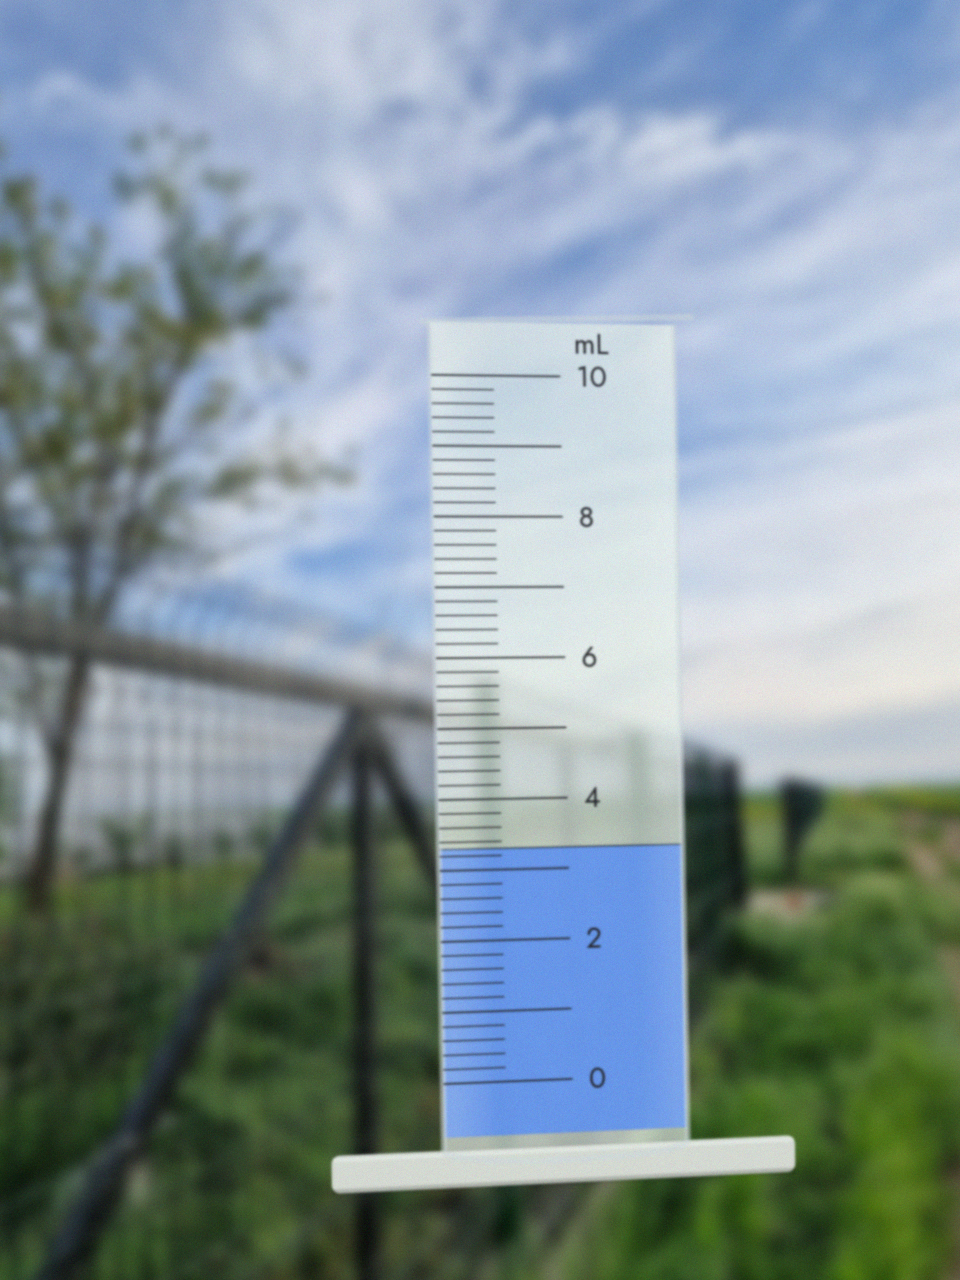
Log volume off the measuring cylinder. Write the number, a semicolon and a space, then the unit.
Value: 3.3; mL
